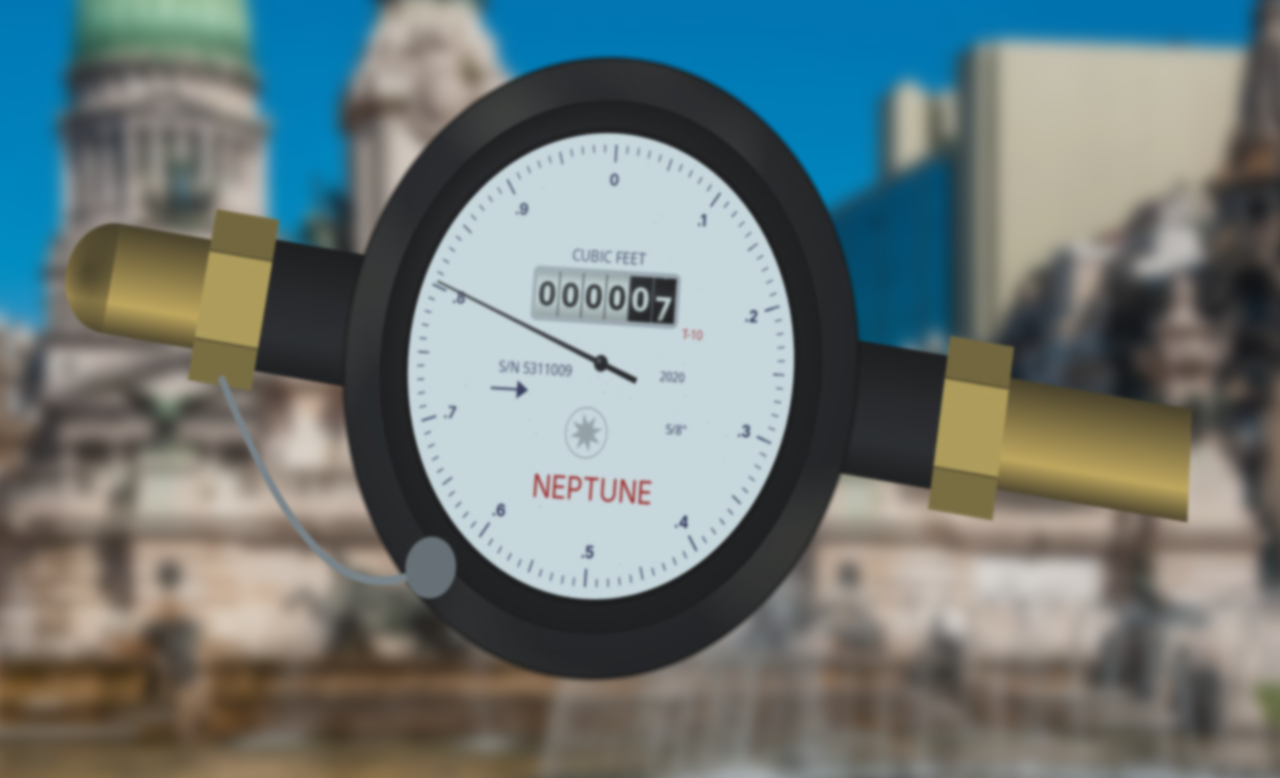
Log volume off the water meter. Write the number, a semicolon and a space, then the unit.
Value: 6.80; ft³
